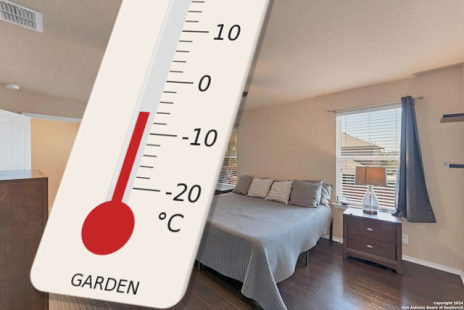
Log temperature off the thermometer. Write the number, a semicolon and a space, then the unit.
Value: -6; °C
